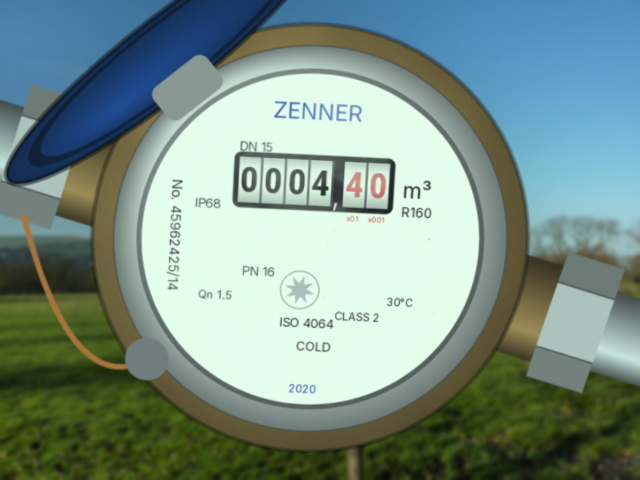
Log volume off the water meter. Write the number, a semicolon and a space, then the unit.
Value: 4.40; m³
